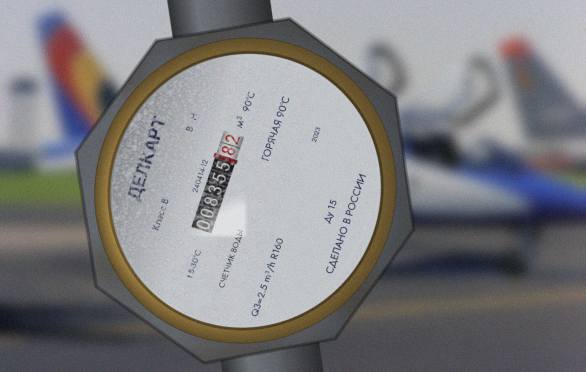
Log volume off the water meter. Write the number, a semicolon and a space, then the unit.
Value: 8355.82; m³
